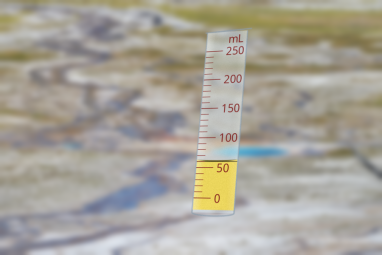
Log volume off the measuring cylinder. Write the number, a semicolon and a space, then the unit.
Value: 60; mL
